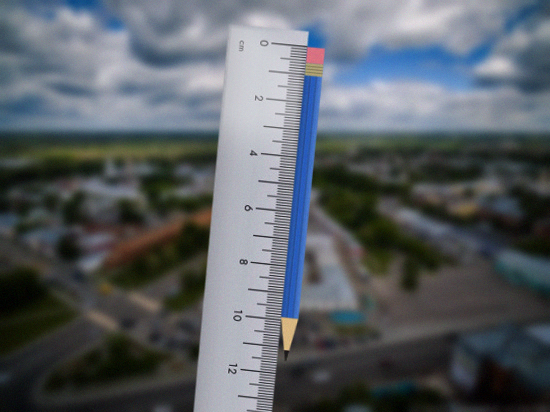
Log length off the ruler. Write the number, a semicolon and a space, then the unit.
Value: 11.5; cm
